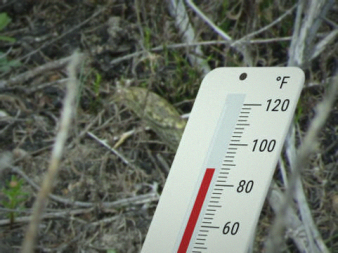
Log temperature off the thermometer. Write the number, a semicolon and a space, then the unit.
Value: 88; °F
